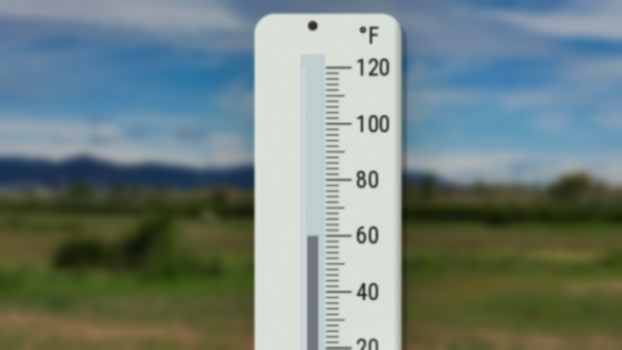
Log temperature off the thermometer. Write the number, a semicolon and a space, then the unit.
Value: 60; °F
